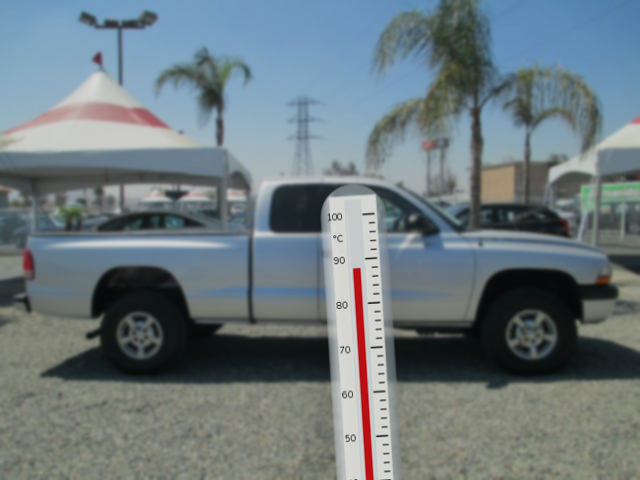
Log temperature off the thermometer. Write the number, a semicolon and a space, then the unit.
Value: 88; °C
